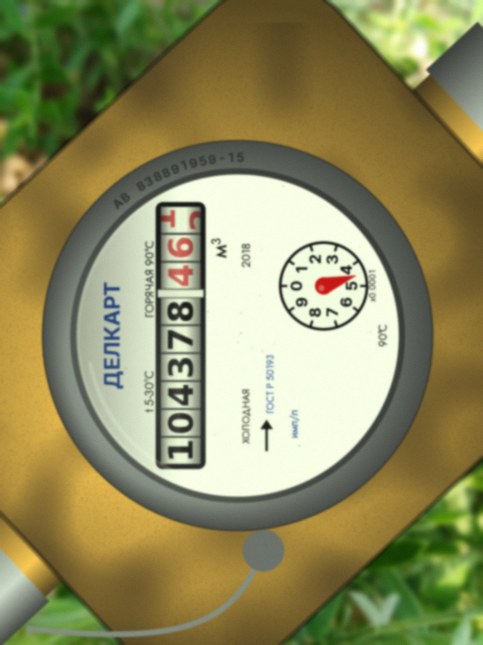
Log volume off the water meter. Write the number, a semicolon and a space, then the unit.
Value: 104378.4614; m³
